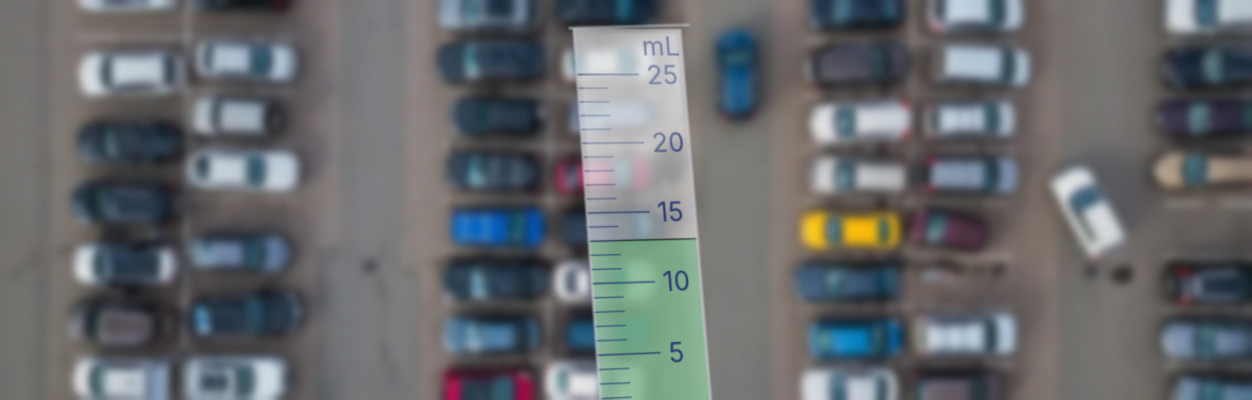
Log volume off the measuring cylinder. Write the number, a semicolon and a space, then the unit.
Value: 13; mL
